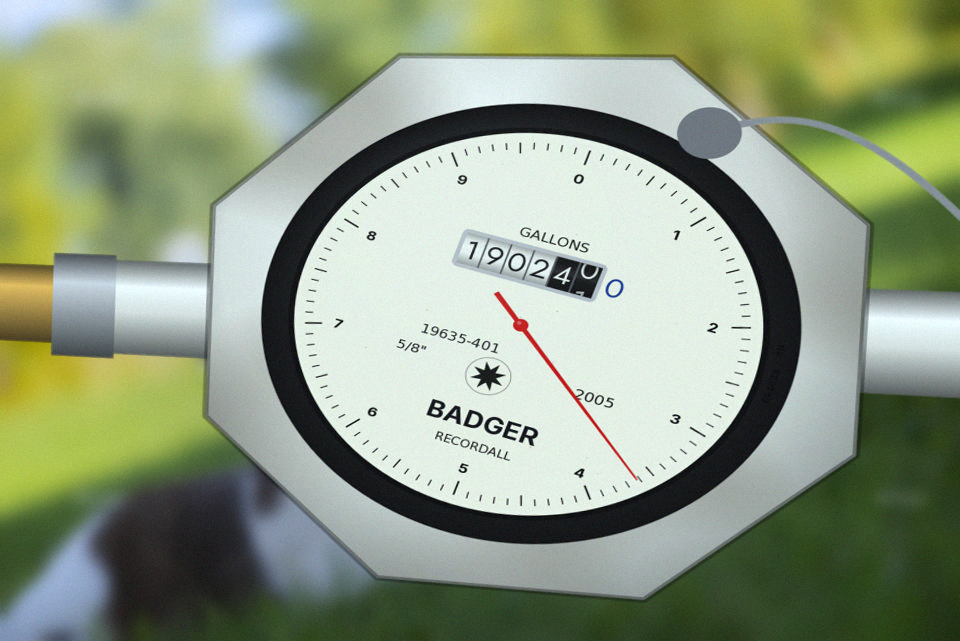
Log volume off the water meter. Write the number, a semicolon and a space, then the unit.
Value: 1902403.6; gal
